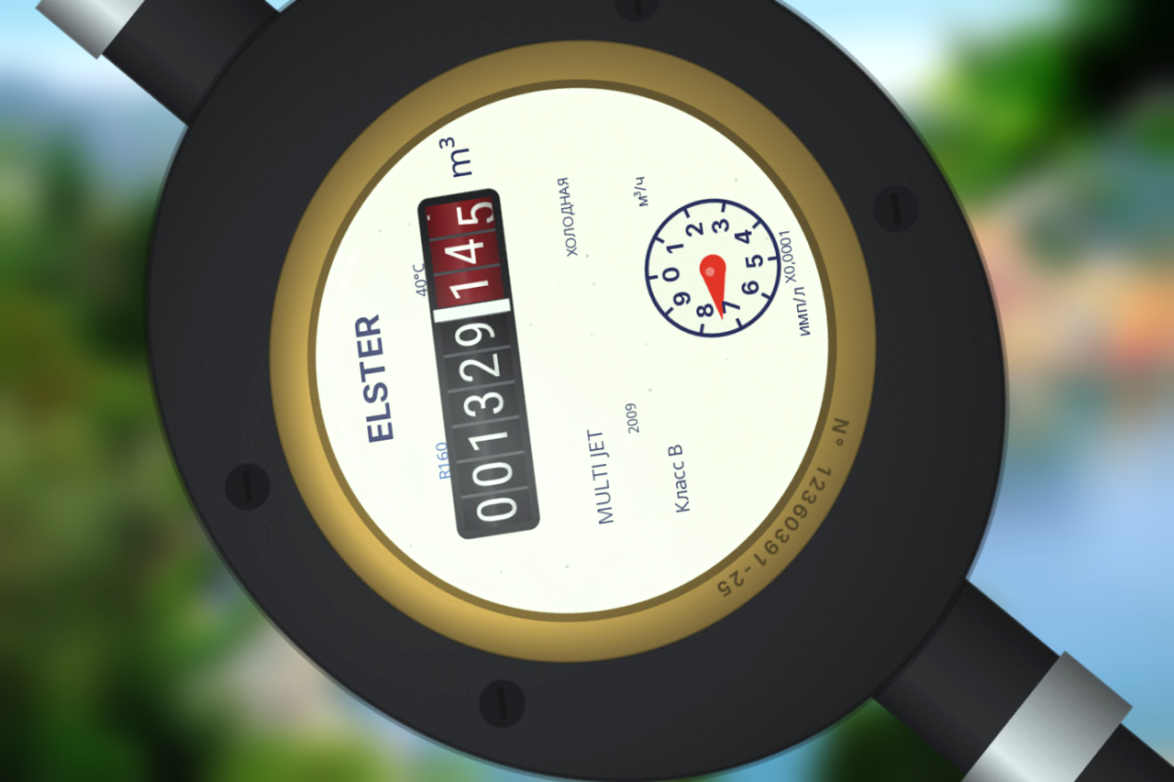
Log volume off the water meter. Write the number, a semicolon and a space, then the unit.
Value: 1329.1447; m³
